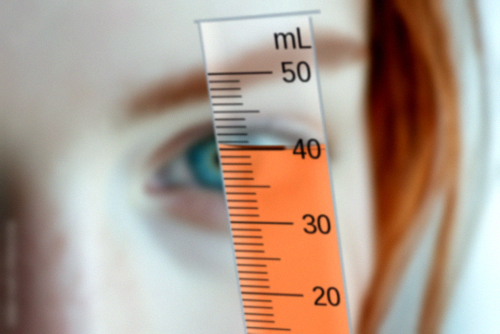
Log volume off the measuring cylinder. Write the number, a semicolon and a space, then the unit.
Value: 40; mL
